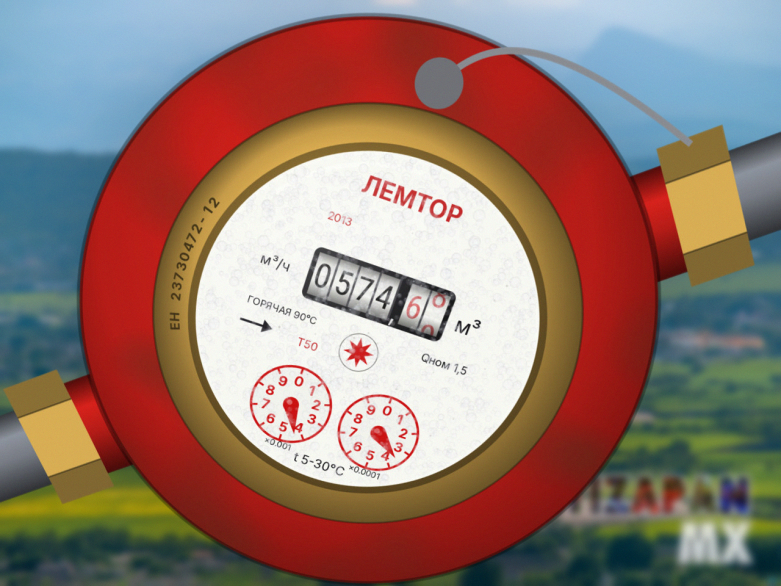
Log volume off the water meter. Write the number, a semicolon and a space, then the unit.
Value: 574.6843; m³
